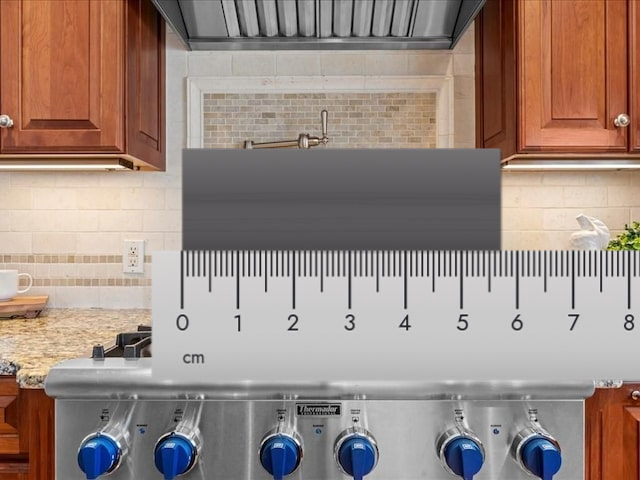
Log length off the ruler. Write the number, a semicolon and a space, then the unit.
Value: 5.7; cm
